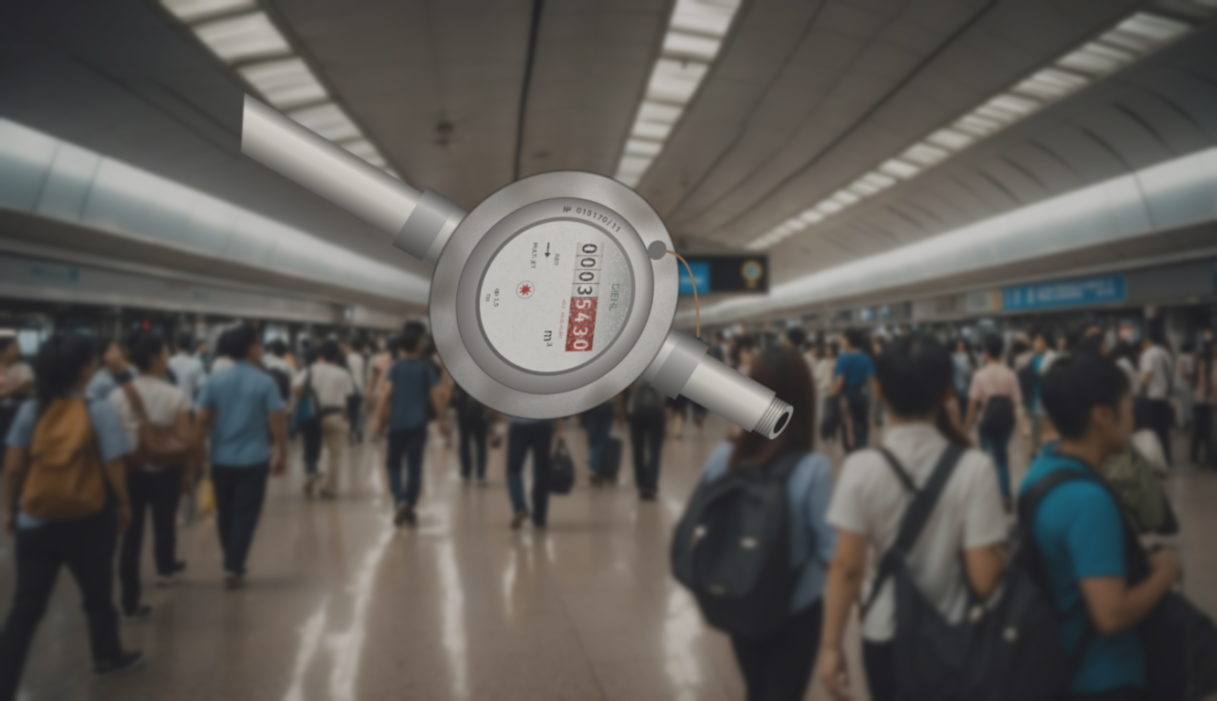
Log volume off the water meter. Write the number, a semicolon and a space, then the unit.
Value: 3.5430; m³
